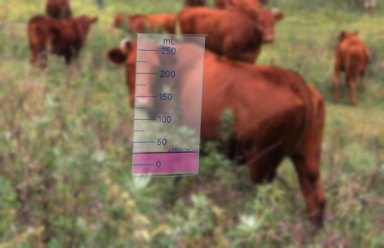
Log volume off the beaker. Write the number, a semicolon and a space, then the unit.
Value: 25; mL
